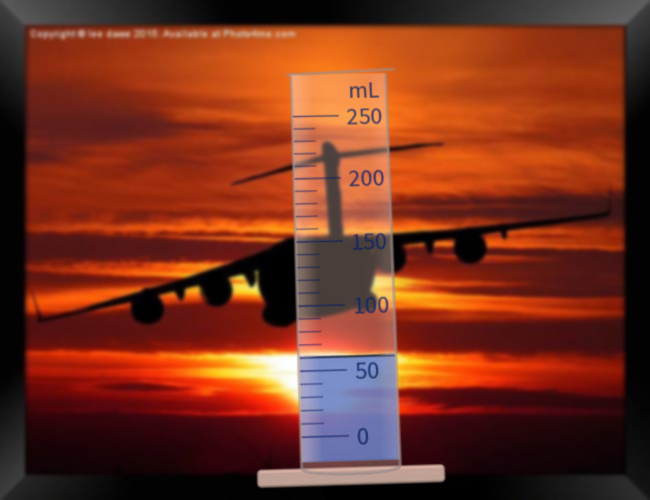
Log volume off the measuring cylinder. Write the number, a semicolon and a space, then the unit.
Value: 60; mL
